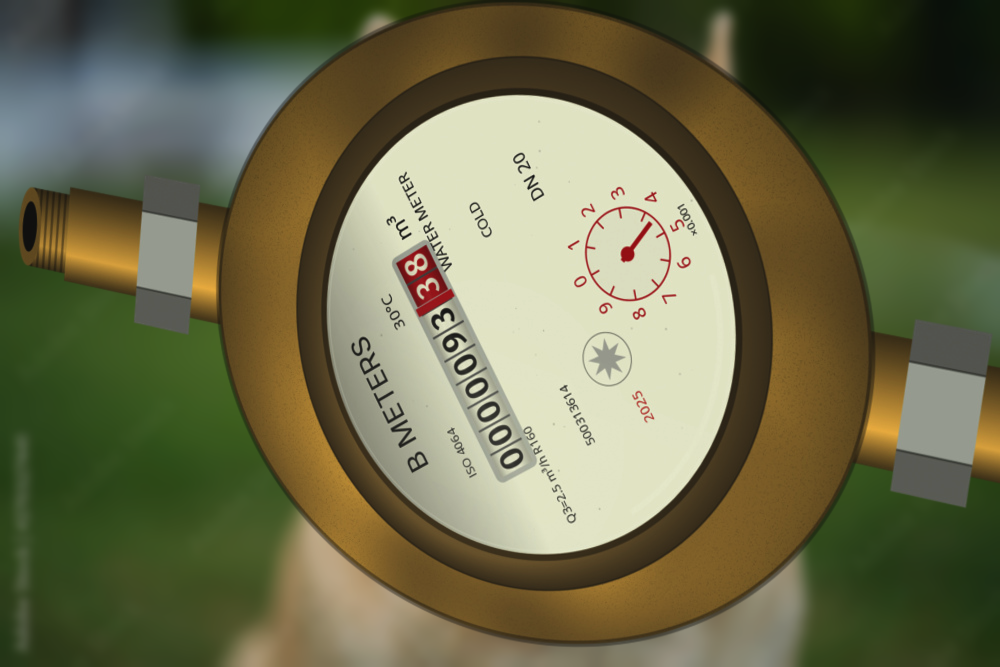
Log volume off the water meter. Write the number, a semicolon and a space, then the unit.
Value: 93.384; m³
